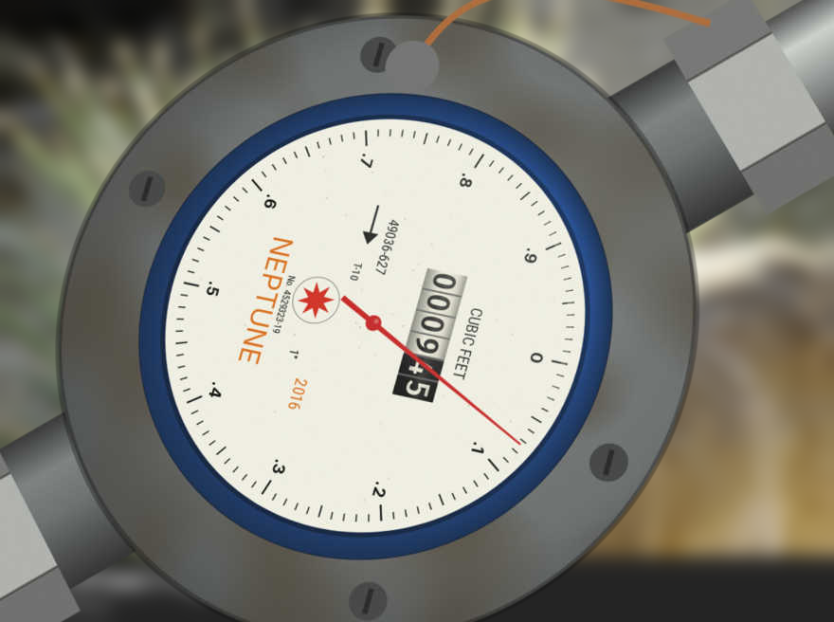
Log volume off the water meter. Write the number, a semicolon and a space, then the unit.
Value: 945.07; ft³
